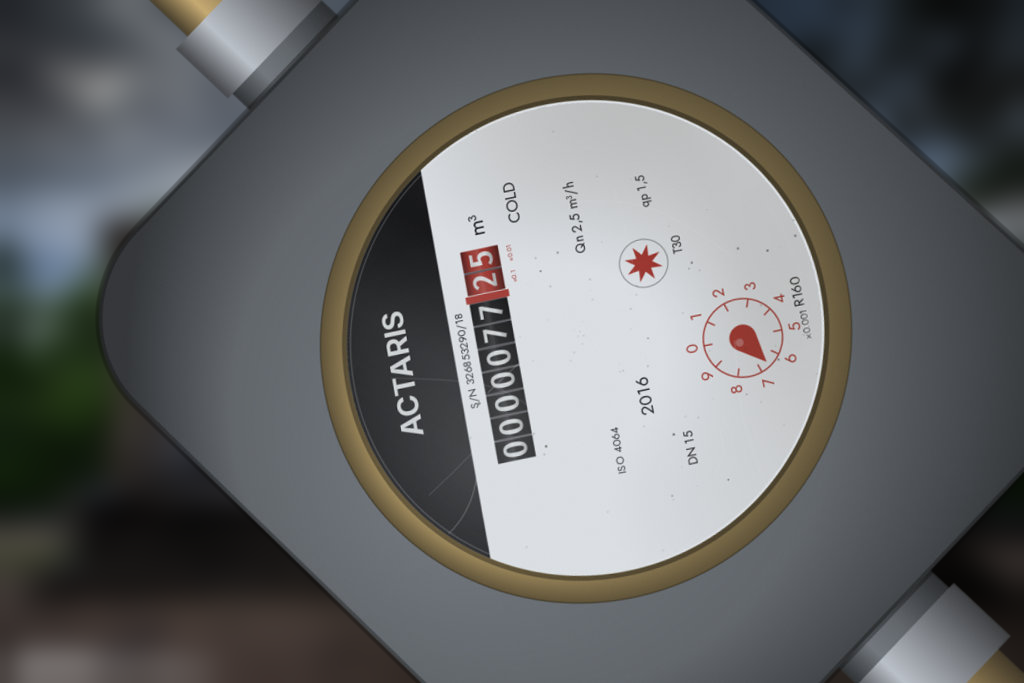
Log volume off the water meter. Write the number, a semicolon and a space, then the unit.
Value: 77.256; m³
